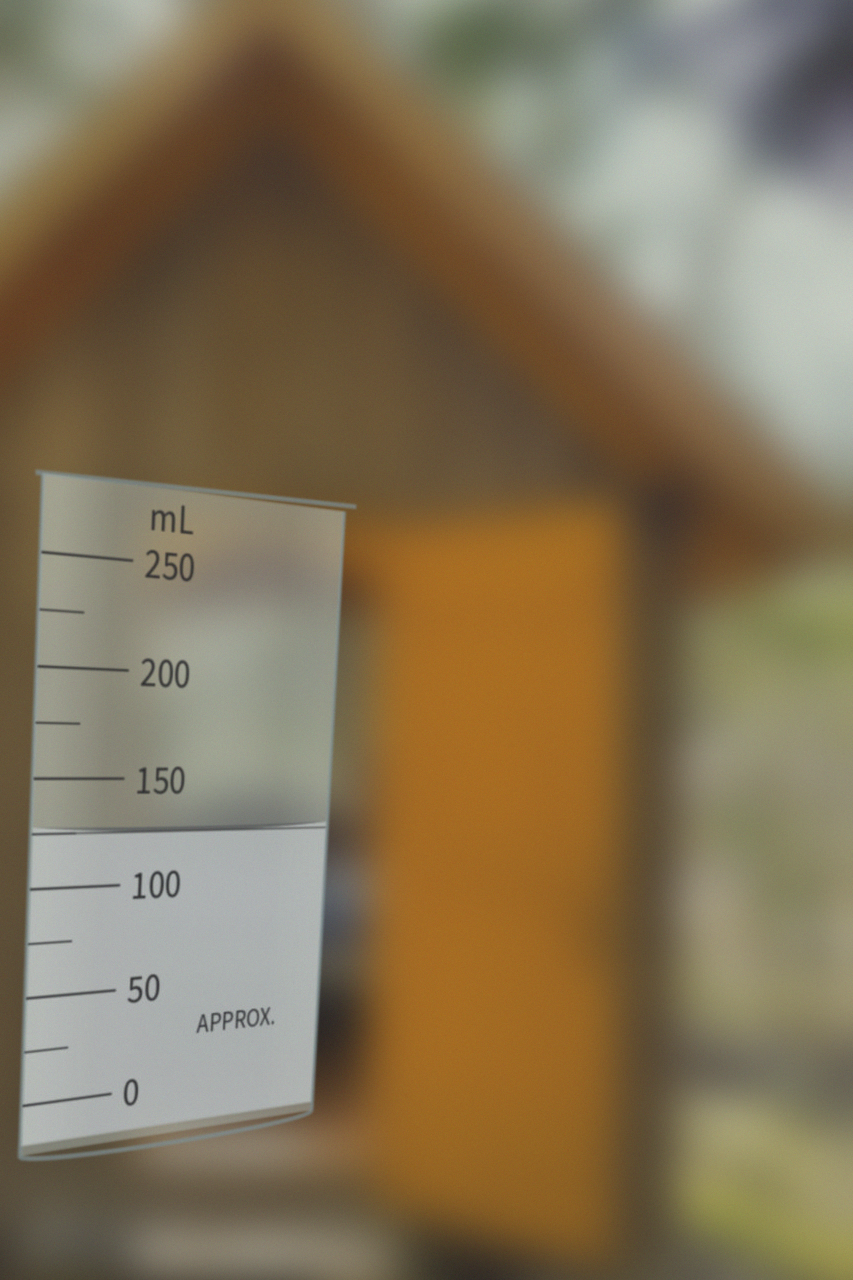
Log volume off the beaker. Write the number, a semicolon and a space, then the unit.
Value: 125; mL
